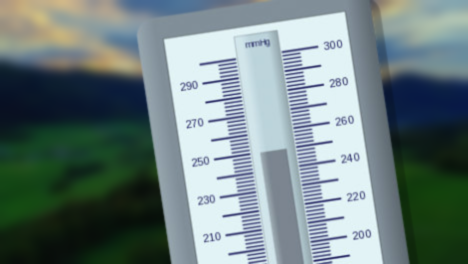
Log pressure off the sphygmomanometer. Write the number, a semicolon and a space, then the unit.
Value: 250; mmHg
